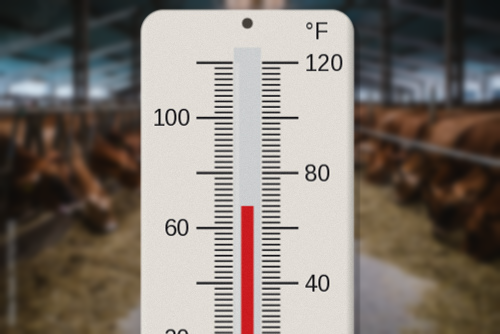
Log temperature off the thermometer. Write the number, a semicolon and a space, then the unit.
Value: 68; °F
